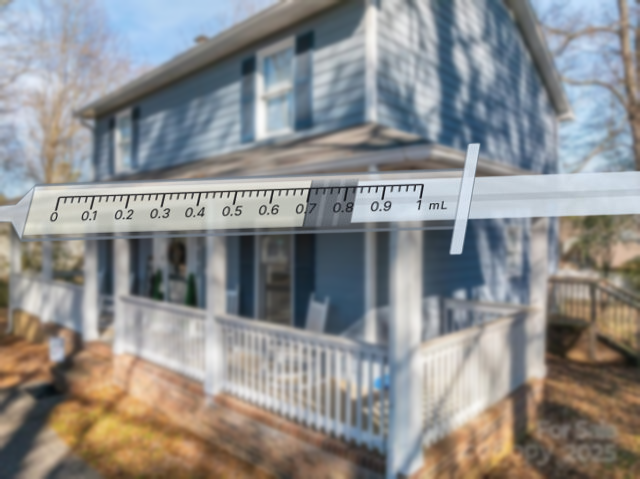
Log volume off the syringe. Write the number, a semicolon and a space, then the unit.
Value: 0.7; mL
